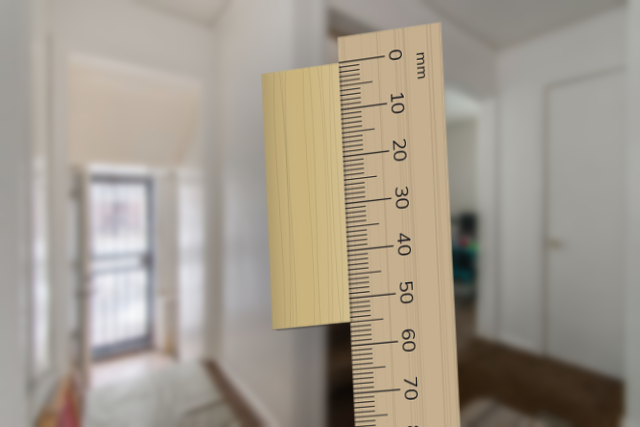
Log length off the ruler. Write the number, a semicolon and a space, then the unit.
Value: 55; mm
